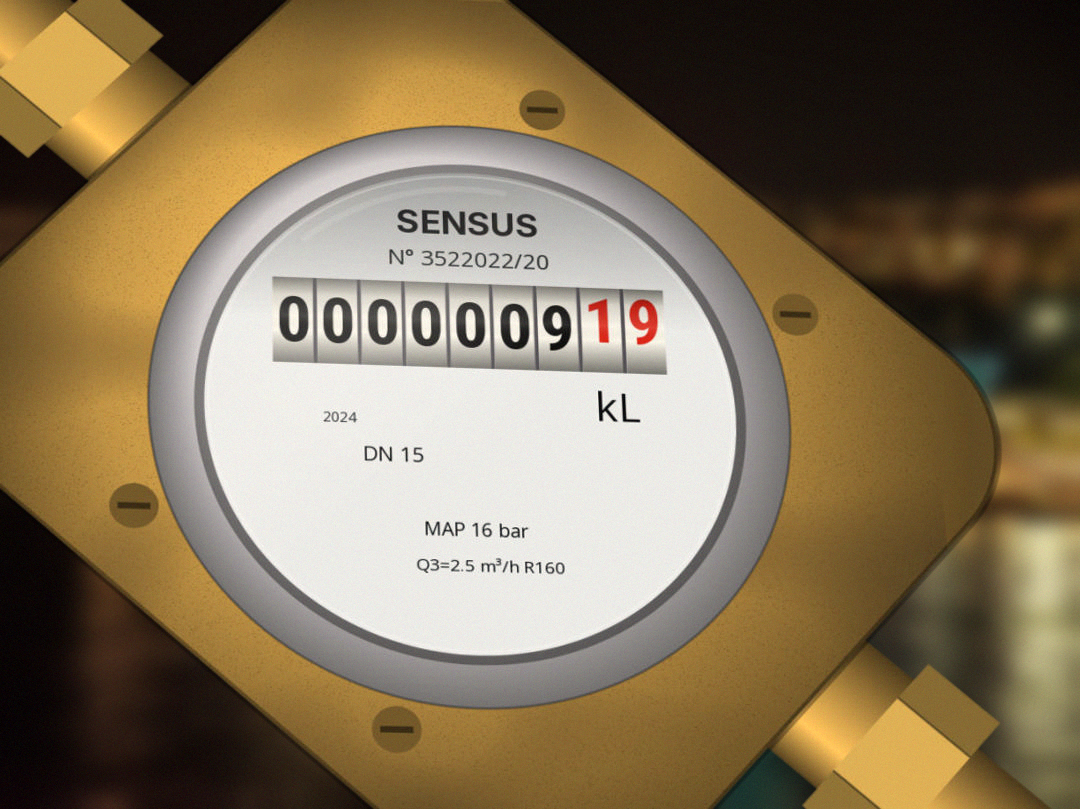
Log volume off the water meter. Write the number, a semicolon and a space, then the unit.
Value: 9.19; kL
